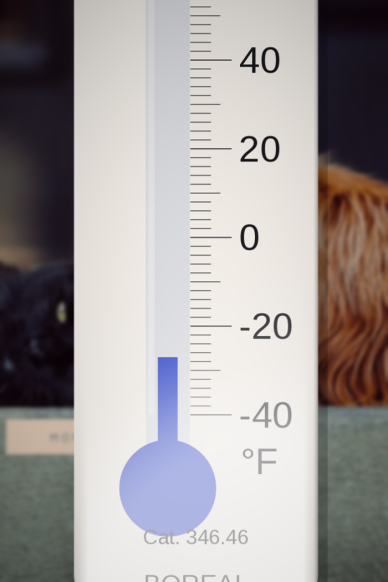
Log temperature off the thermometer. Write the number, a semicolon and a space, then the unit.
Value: -27; °F
